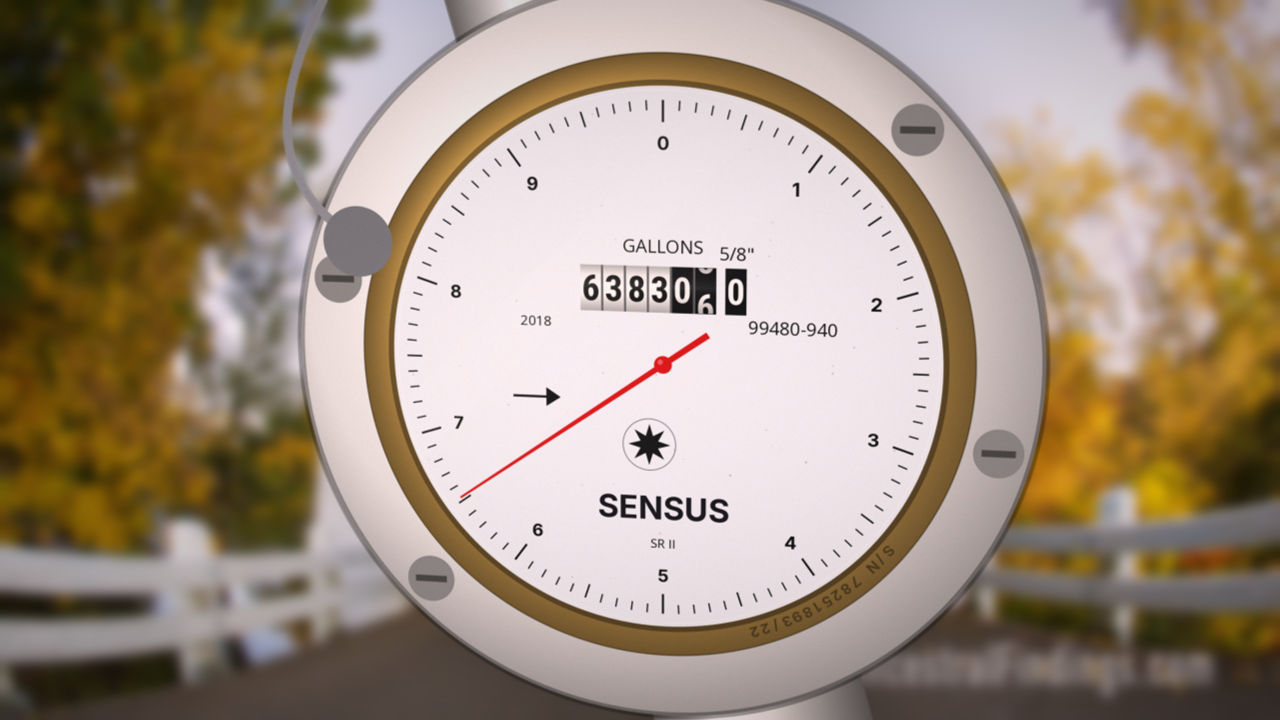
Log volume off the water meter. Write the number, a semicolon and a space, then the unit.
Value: 6383056.5; gal
